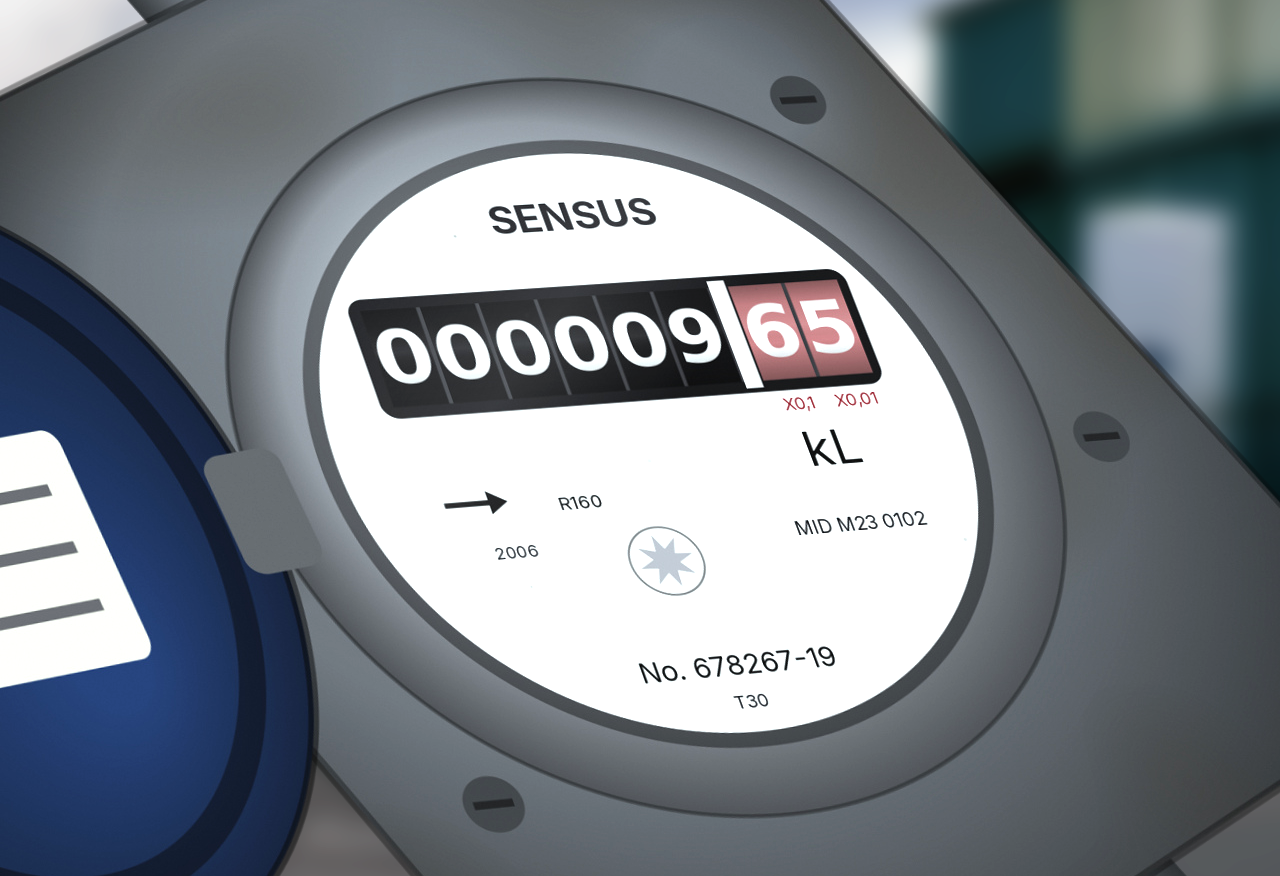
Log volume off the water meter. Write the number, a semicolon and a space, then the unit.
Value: 9.65; kL
